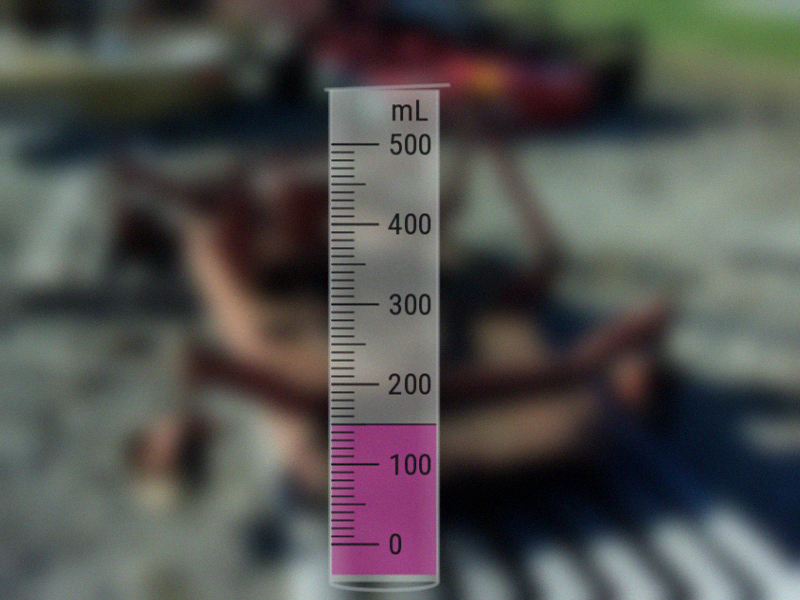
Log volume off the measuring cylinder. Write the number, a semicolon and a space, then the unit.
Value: 150; mL
